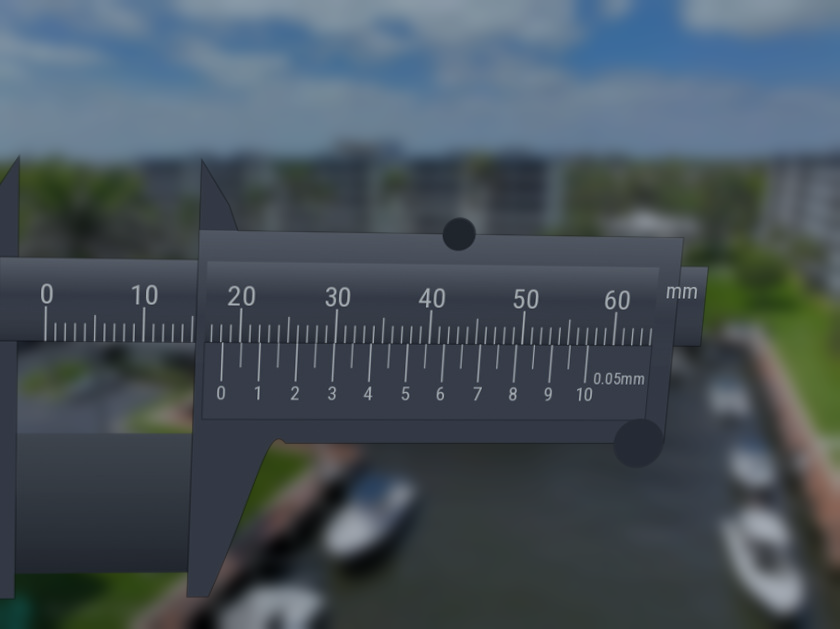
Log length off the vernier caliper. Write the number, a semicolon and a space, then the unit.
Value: 18.2; mm
